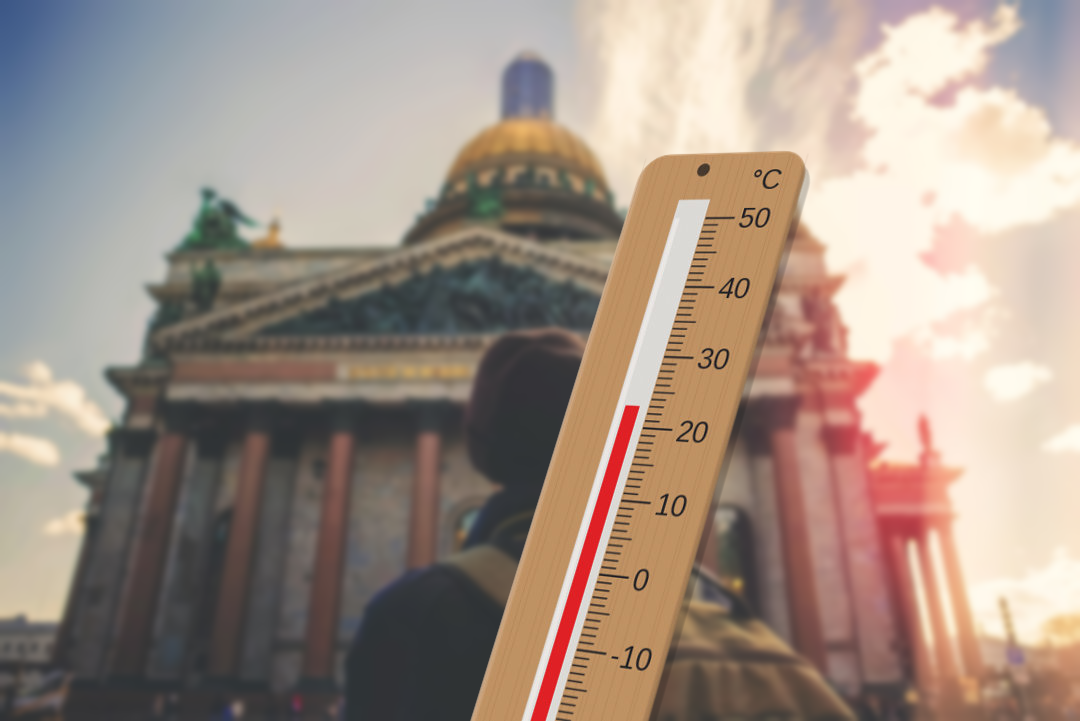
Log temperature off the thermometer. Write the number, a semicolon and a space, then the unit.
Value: 23; °C
